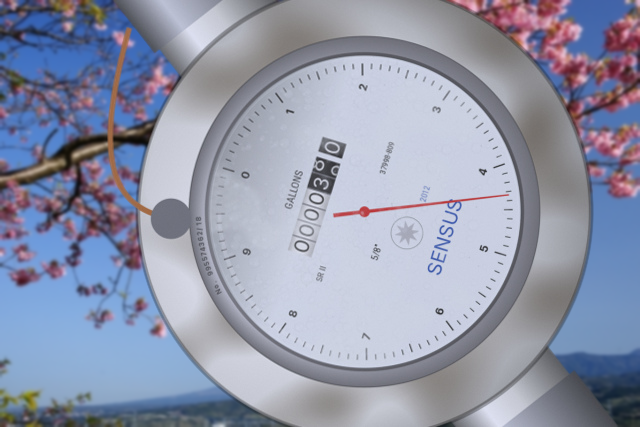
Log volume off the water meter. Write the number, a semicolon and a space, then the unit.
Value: 384.3; gal
